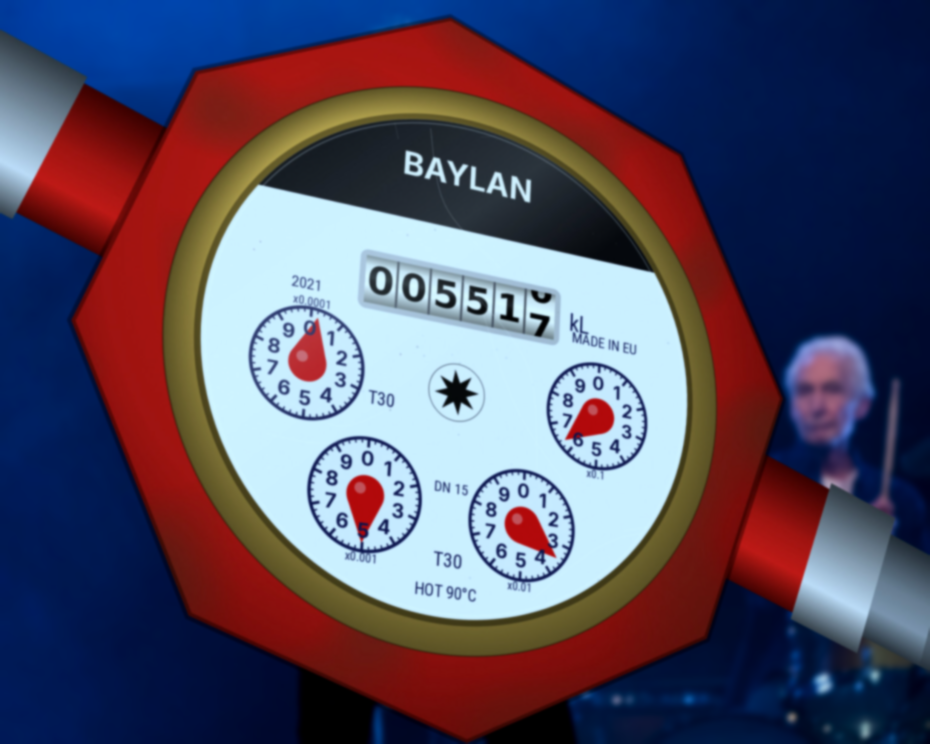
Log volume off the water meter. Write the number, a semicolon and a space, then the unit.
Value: 5516.6350; kL
